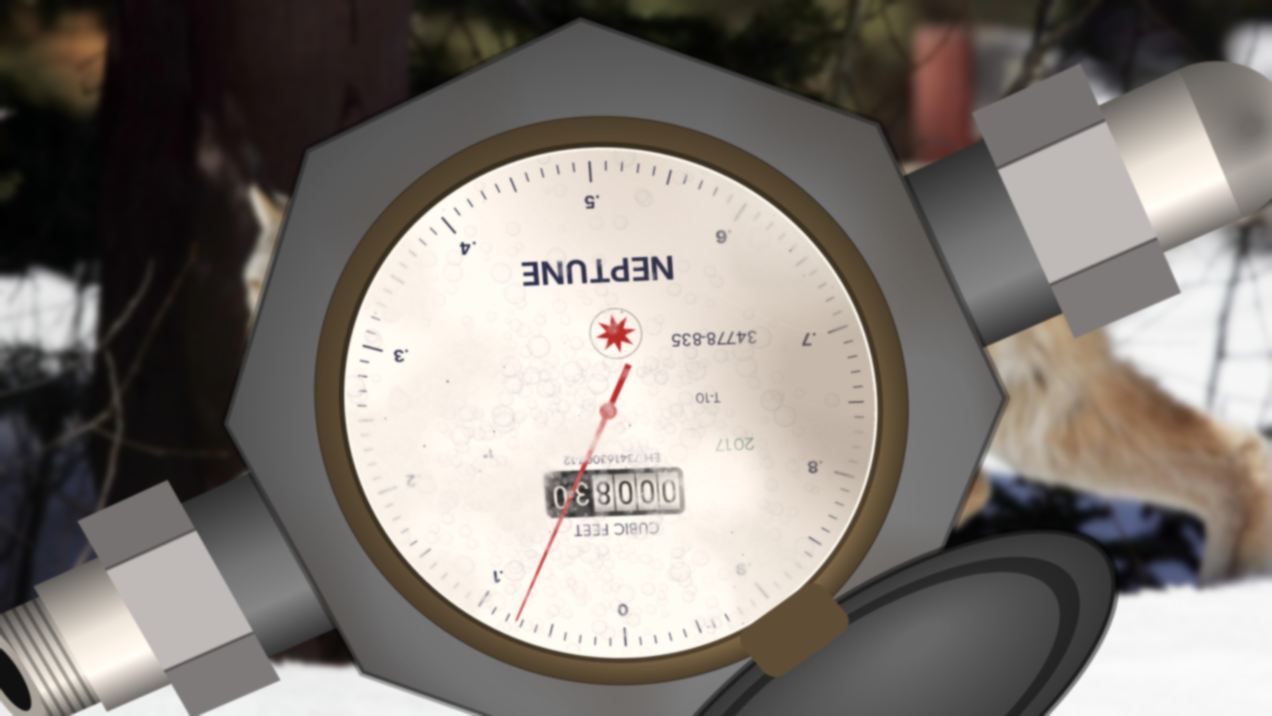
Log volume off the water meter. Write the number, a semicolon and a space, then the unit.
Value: 830.07; ft³
